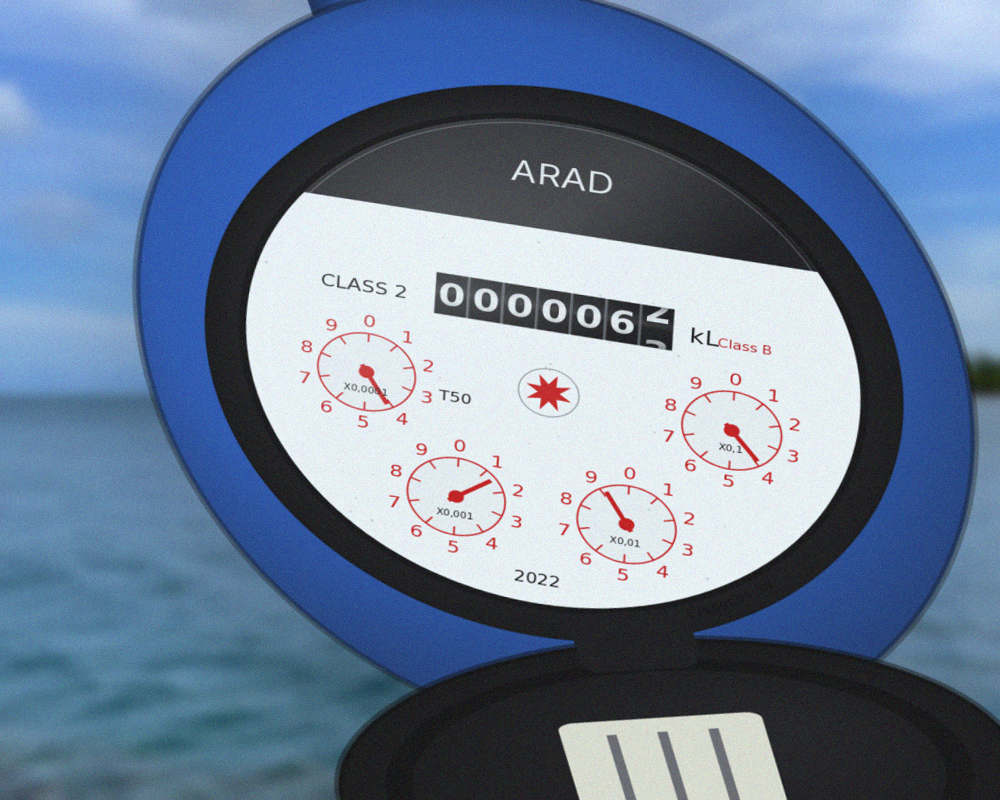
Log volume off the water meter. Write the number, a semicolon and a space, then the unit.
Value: 62.3914; kL
